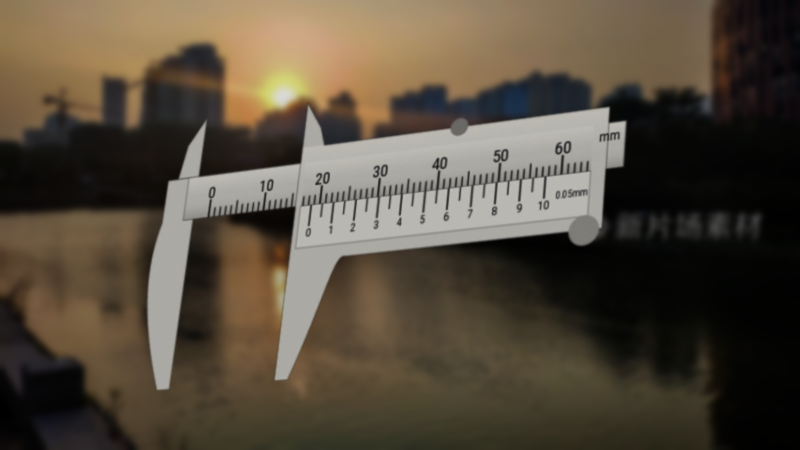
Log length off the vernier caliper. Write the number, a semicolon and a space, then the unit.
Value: 18.5; mm
